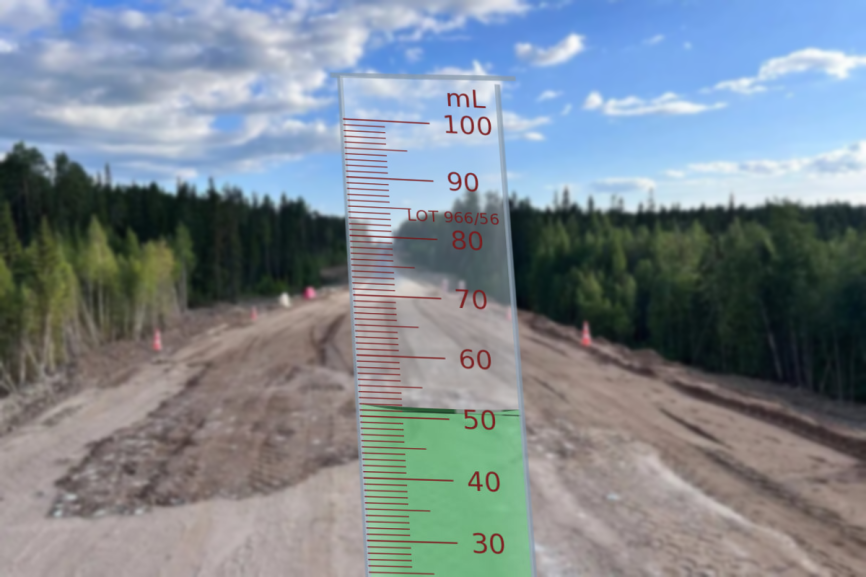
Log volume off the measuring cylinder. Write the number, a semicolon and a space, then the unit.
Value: 51; mL
